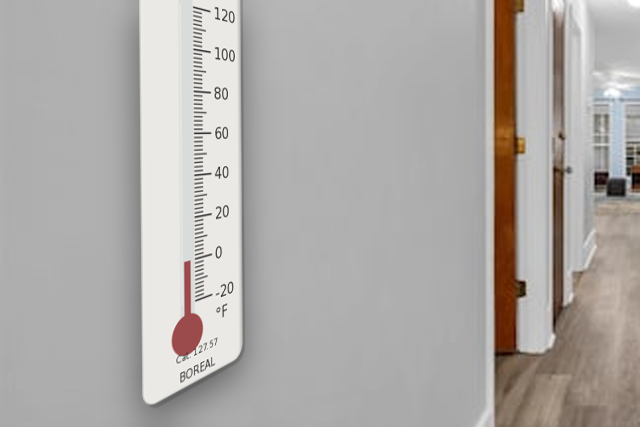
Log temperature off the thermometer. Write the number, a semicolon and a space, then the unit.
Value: 0; °F
